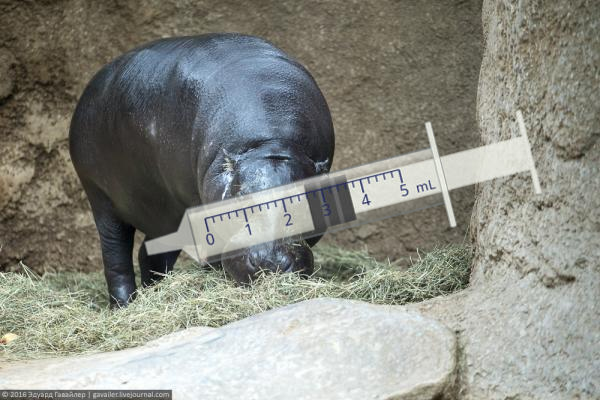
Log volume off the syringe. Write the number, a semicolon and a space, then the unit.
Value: 2.6; mL
